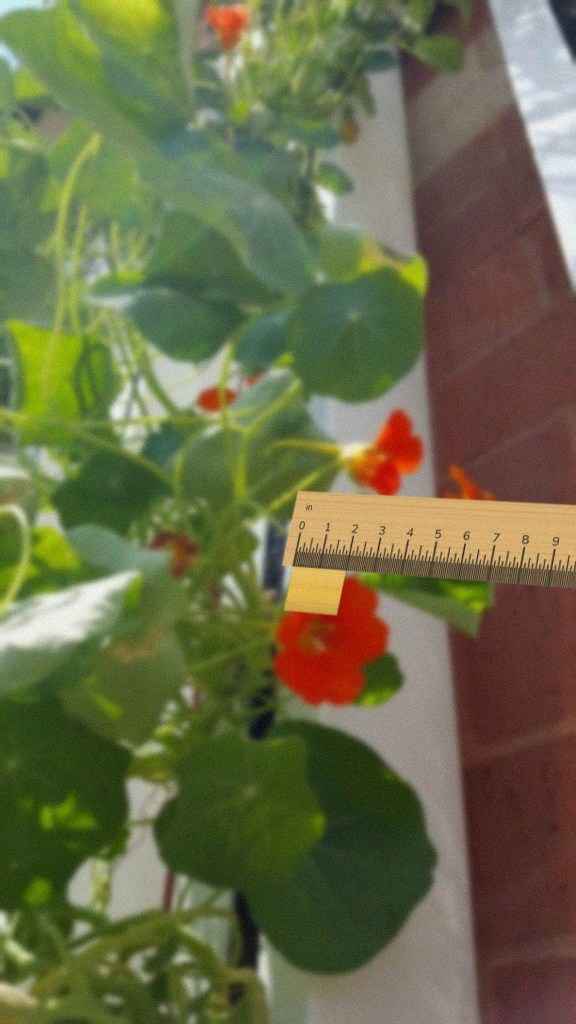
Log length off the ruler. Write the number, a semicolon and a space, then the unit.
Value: 2; in
